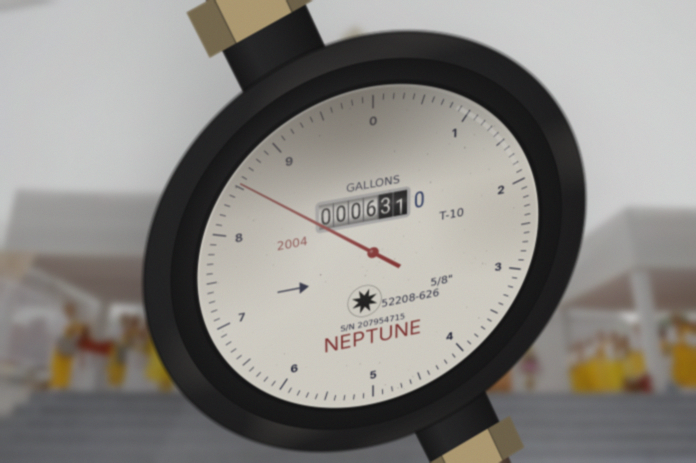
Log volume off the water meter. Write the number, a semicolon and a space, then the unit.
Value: 6308.5; gal
